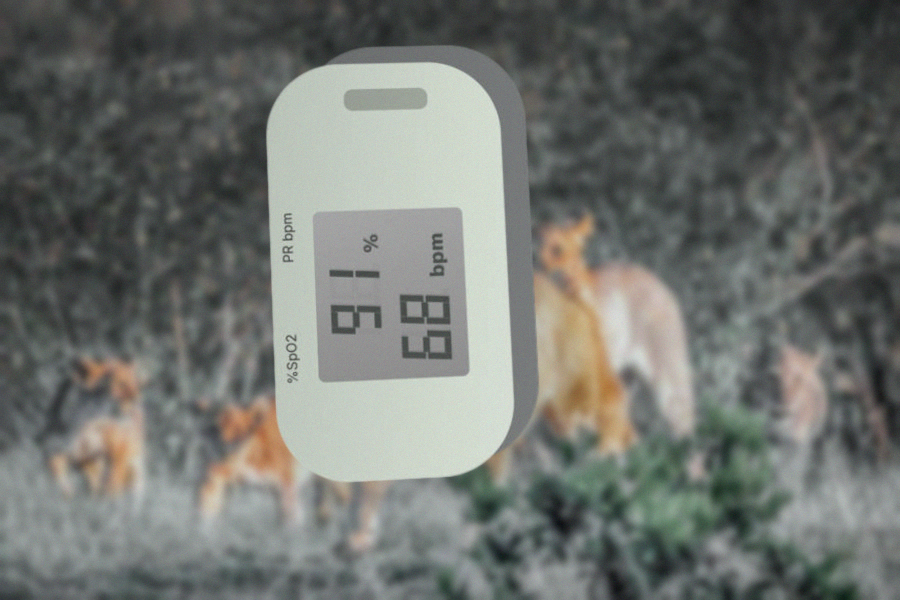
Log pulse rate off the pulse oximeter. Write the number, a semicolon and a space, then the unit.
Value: 68; bpm
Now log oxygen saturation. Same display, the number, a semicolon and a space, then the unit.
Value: 91; %
